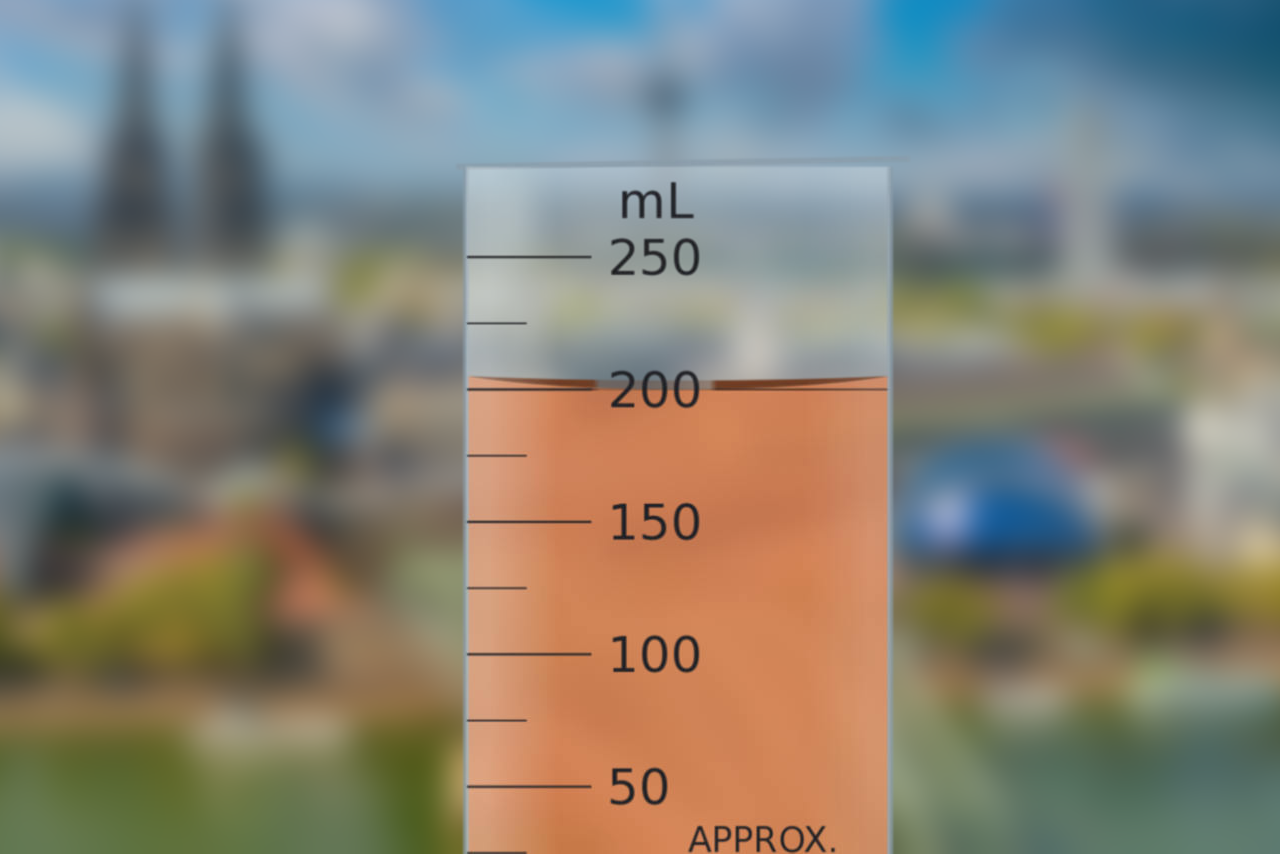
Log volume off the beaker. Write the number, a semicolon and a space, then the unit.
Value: 200; mL
